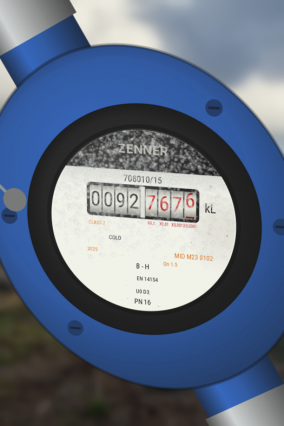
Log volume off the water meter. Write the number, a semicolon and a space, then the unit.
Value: 92.7676; kL
